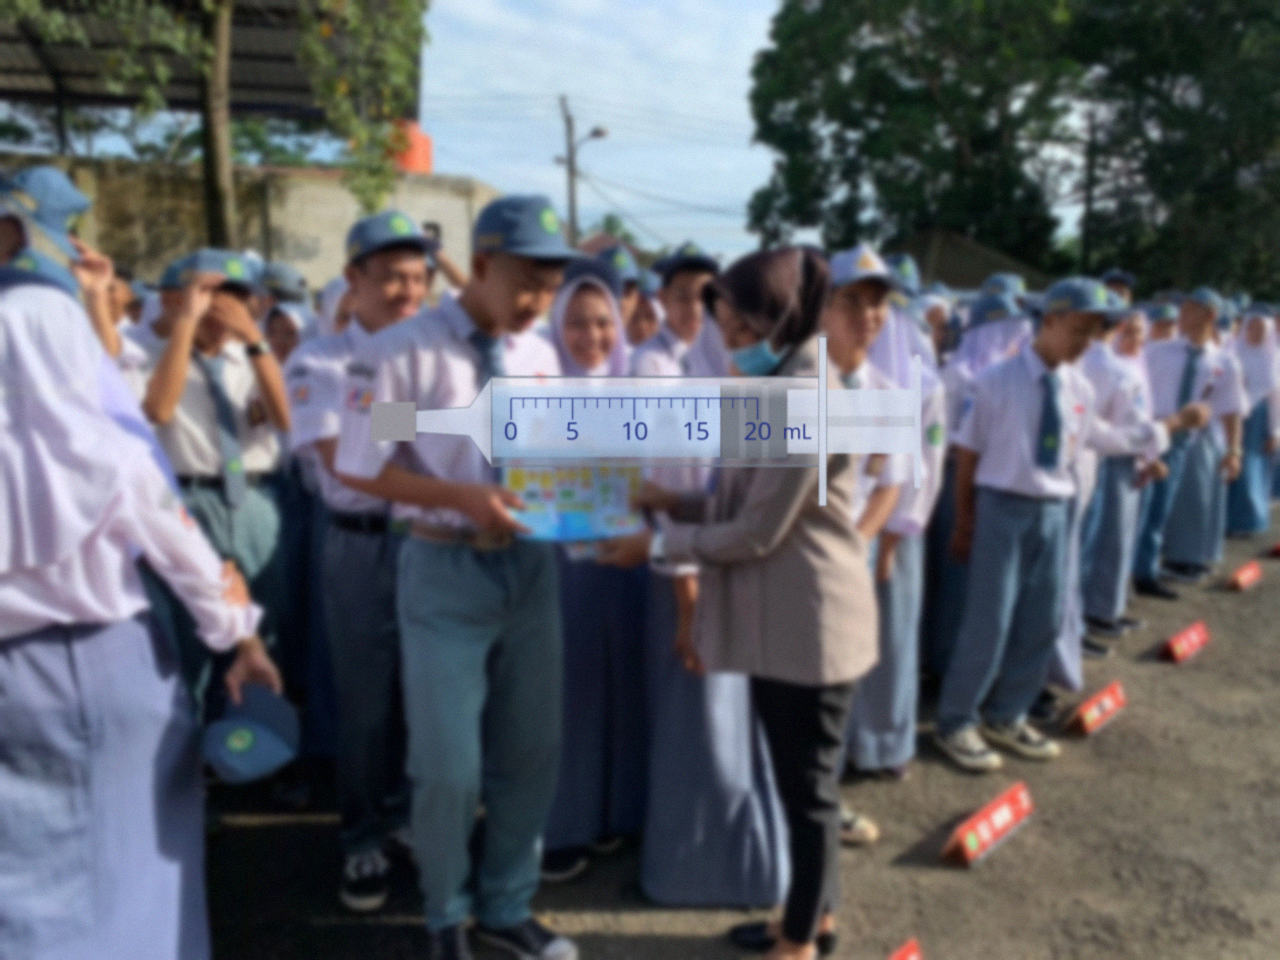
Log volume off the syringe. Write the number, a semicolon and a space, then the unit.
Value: 17; mL
